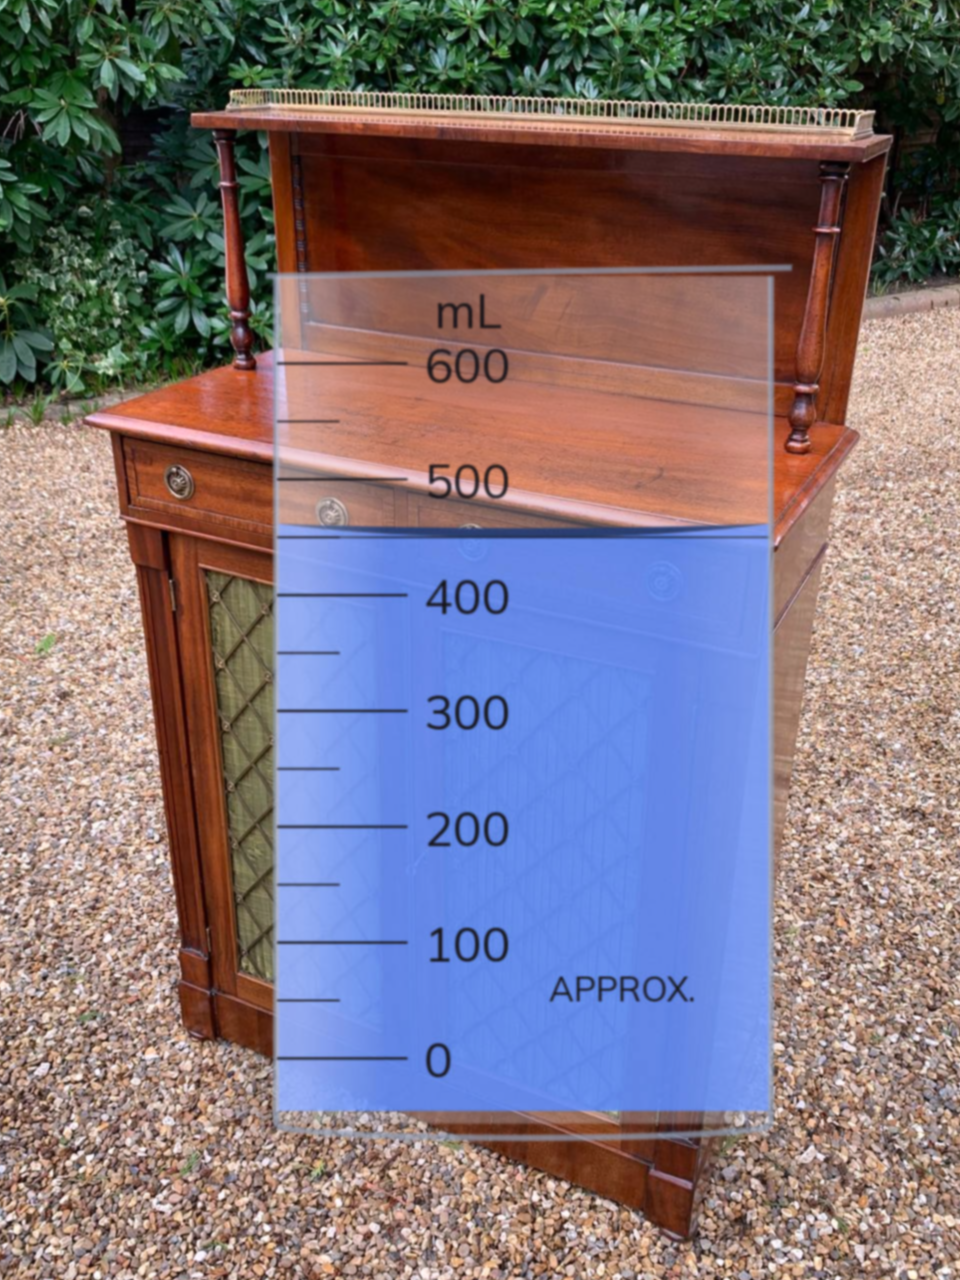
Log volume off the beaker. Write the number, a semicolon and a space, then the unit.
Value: 450; mL
